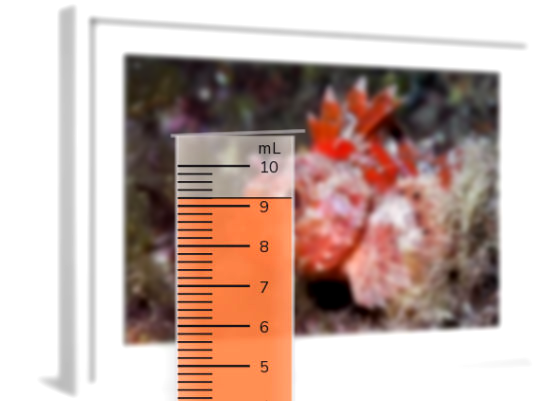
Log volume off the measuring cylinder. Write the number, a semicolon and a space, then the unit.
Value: 9.2; mL
